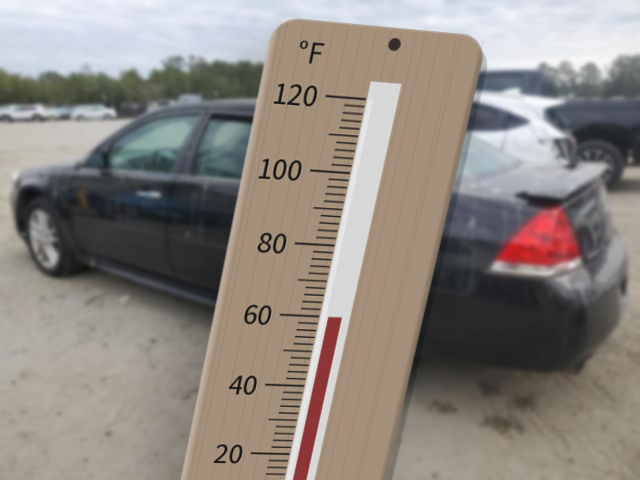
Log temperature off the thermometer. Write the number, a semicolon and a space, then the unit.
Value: 60; °F
